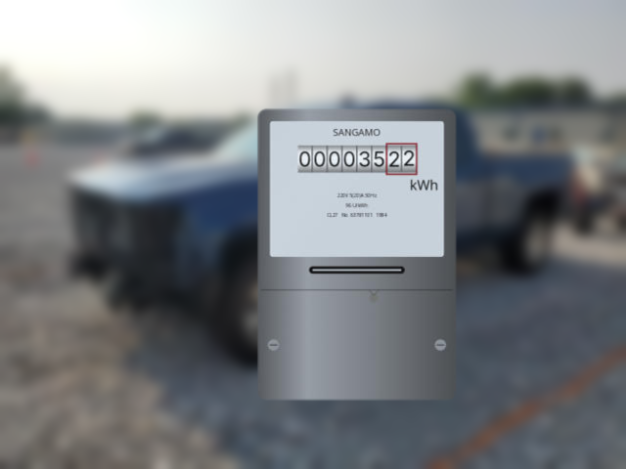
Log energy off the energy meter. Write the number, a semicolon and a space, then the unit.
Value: 35.22; kWh
